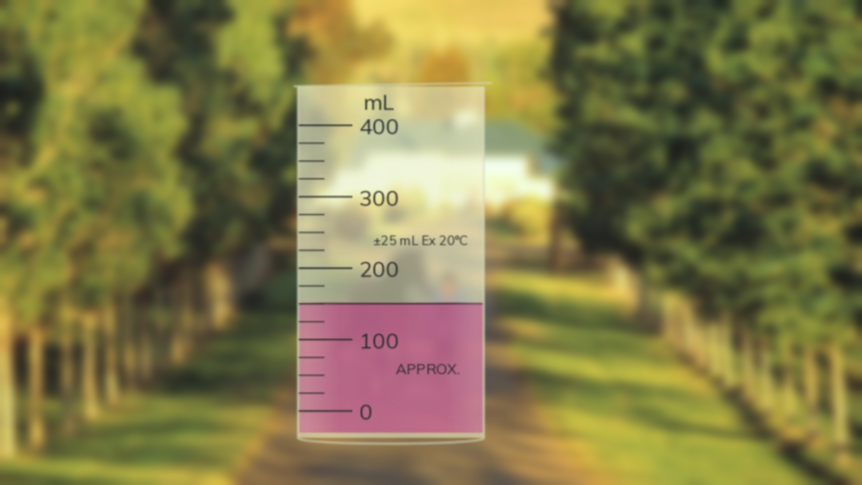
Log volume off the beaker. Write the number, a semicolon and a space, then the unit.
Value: 150; mL
